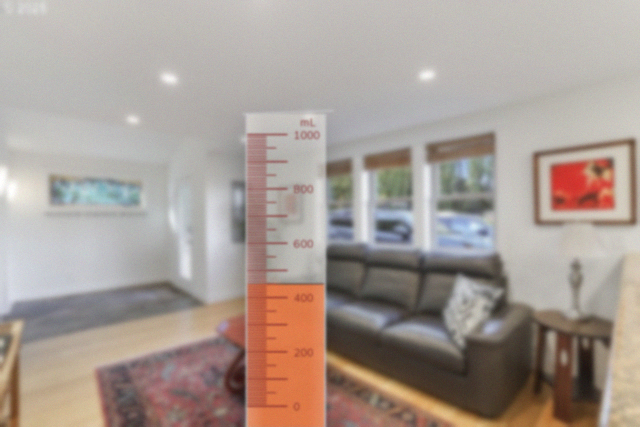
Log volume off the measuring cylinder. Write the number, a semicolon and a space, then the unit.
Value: 450; mL
